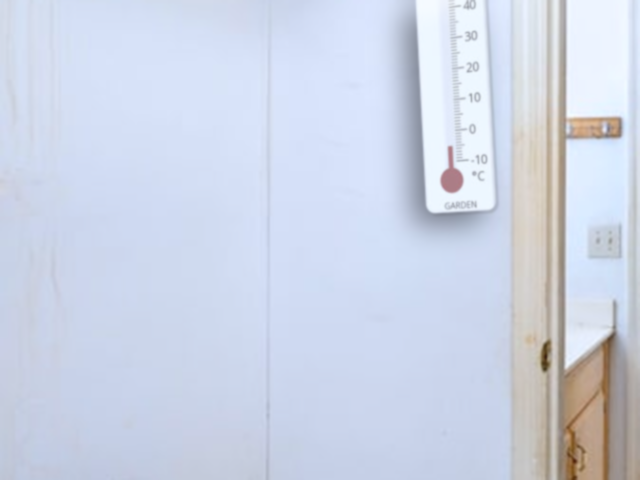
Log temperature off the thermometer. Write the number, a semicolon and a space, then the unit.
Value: -5; °C
